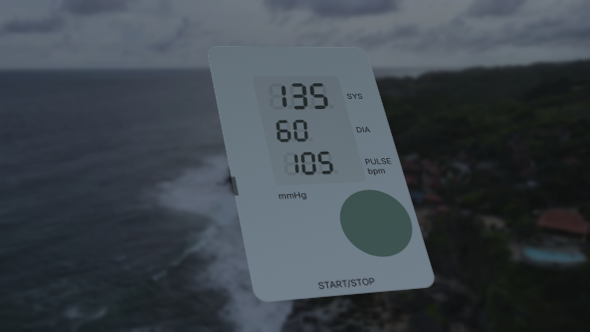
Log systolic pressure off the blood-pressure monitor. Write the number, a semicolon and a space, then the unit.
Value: 135; mmHg
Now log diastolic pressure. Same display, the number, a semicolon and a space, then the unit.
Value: 60; mmHg
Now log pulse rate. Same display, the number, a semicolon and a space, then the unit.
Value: 105; bpm
